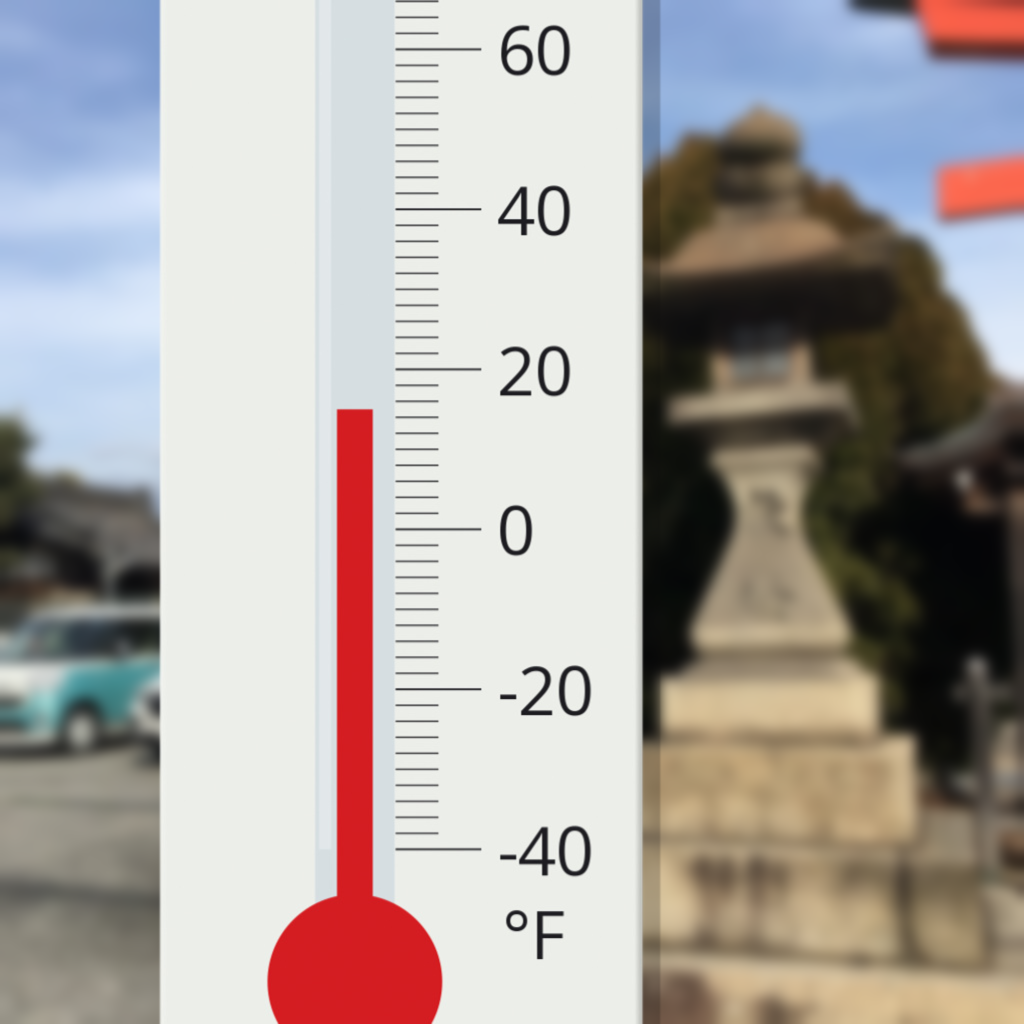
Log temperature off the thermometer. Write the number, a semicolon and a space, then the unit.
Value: 15; °F
